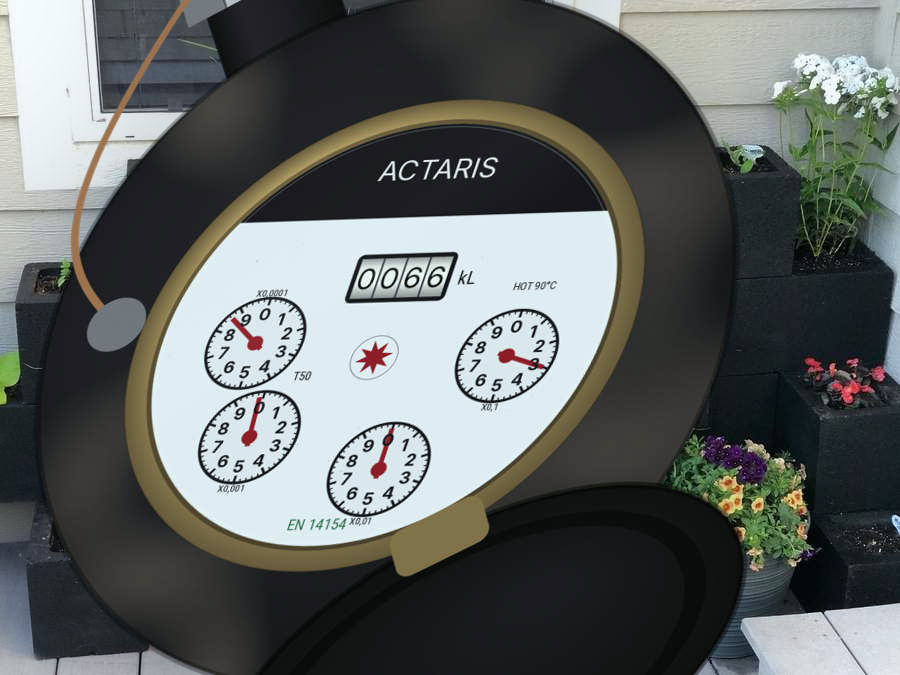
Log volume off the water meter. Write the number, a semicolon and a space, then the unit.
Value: 66.2998; kL
